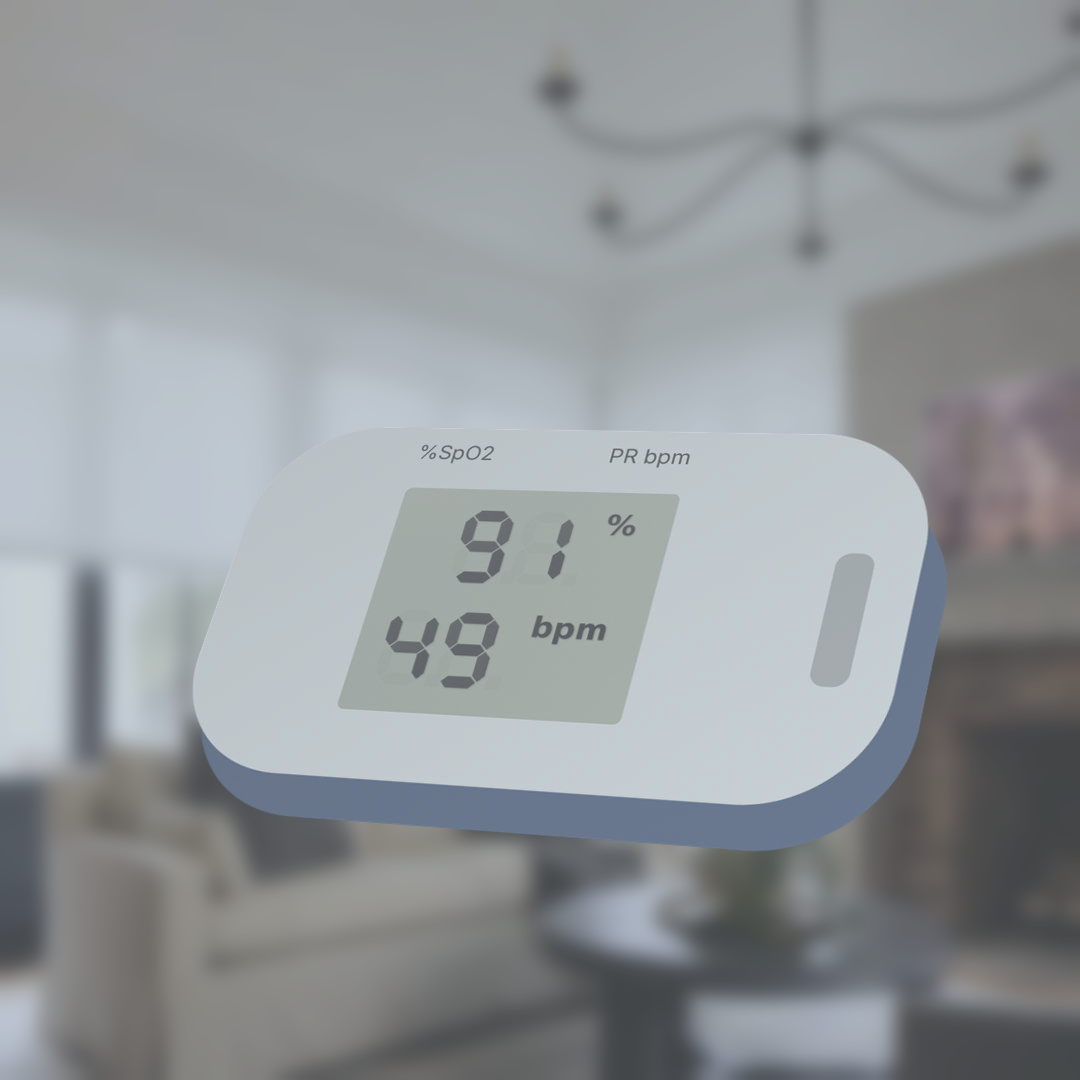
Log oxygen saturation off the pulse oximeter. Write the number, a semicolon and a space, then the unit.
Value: 91; %
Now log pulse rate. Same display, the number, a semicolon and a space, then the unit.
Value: 49; bpm
